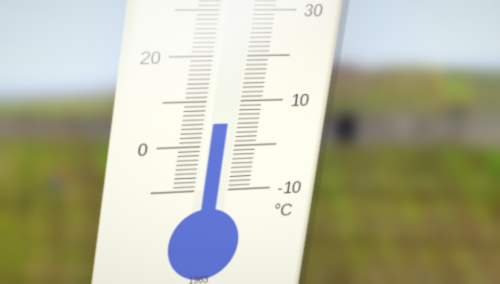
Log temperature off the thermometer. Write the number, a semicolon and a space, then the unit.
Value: 5; °C
